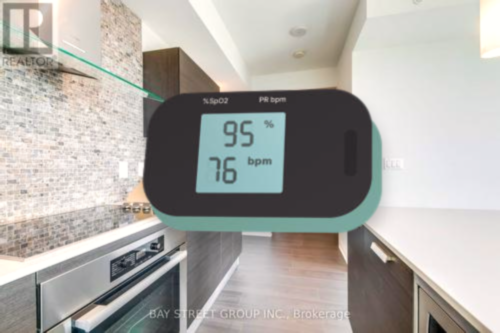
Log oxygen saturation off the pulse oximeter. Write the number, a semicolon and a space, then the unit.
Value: 95; %
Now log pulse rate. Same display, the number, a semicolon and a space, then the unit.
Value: 76; bpm
